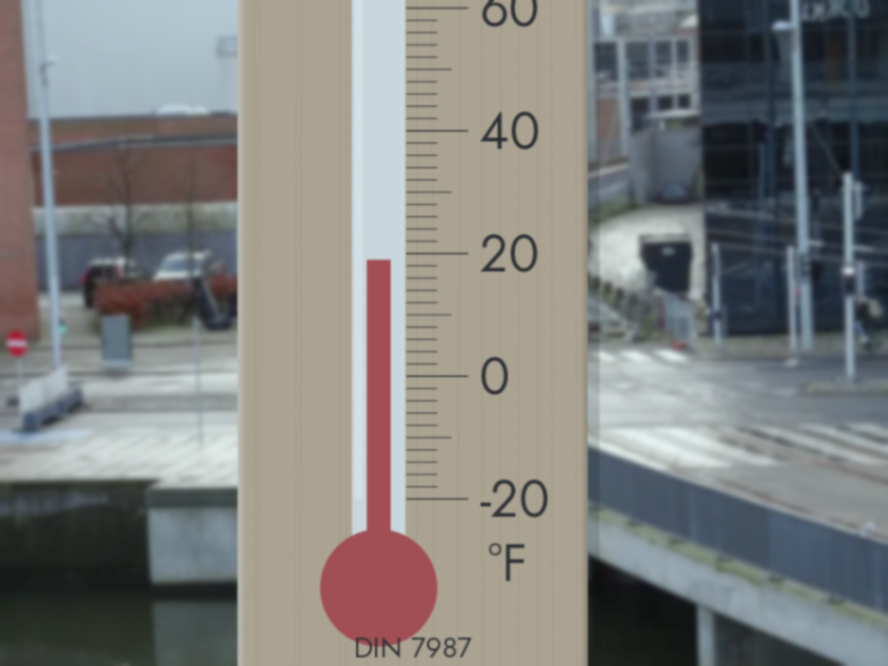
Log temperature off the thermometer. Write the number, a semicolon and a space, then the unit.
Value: 19; °F
